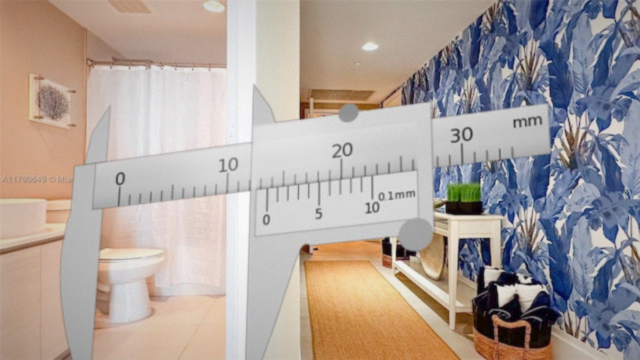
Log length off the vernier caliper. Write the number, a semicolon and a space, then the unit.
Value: 13.6; mm
